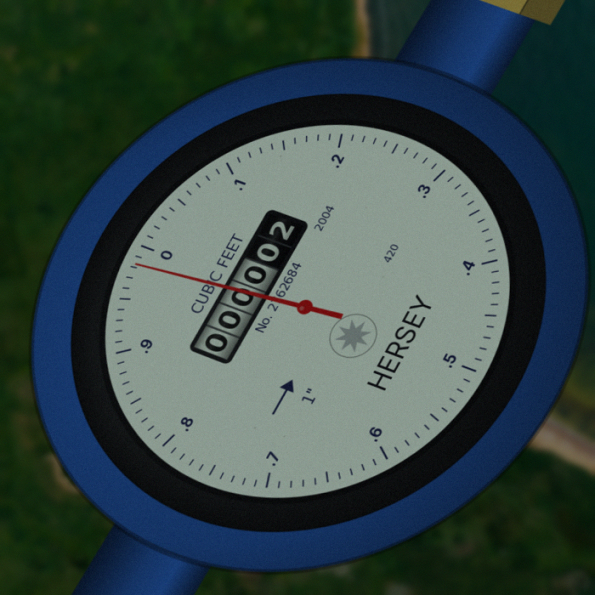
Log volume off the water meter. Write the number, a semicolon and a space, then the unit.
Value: 1.98; ft³
